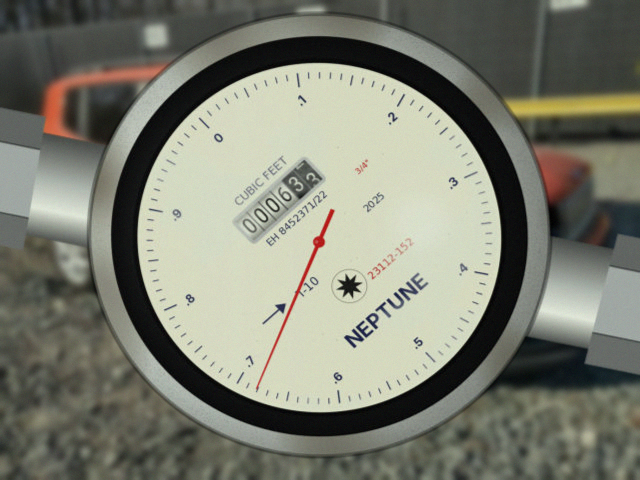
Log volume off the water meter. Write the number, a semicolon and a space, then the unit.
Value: 632.68; ft³
